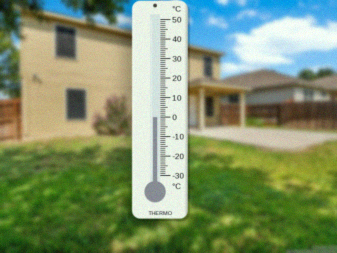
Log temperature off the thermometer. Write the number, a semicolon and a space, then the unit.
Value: 0; °C
